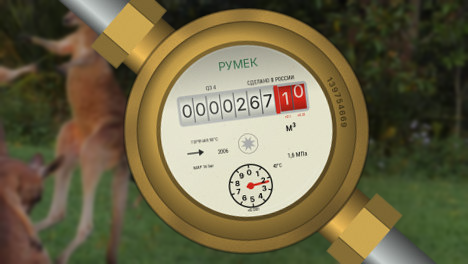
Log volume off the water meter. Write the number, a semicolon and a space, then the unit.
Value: 267.102; m³
